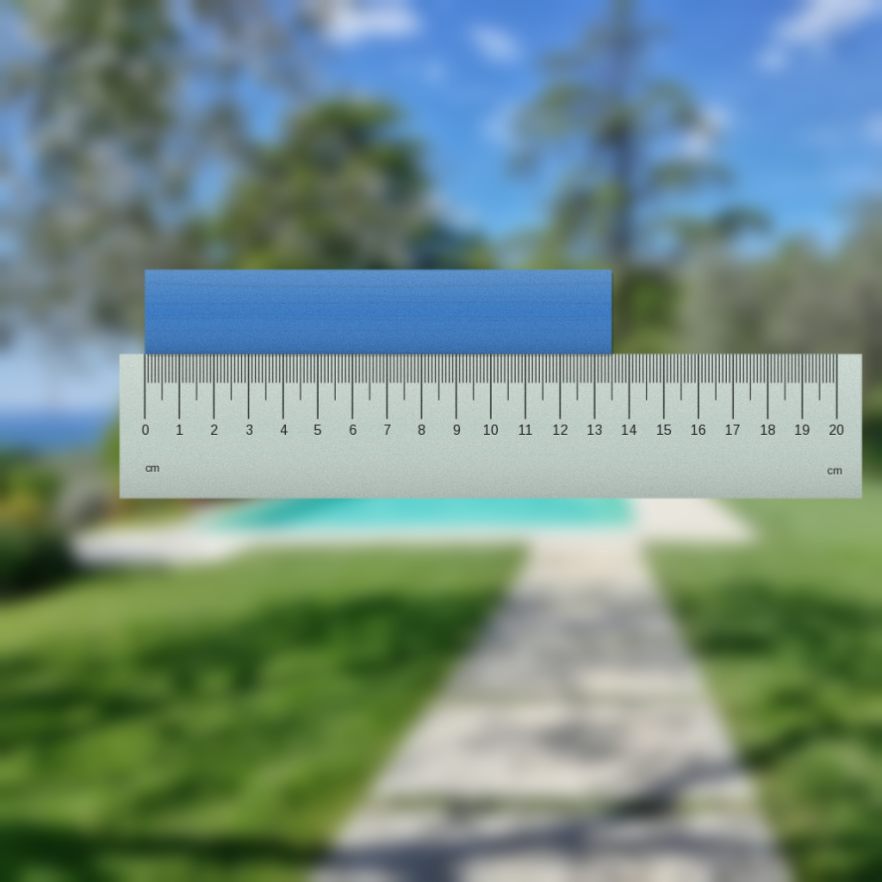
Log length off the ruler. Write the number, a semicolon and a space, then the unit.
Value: 13.5; cm
